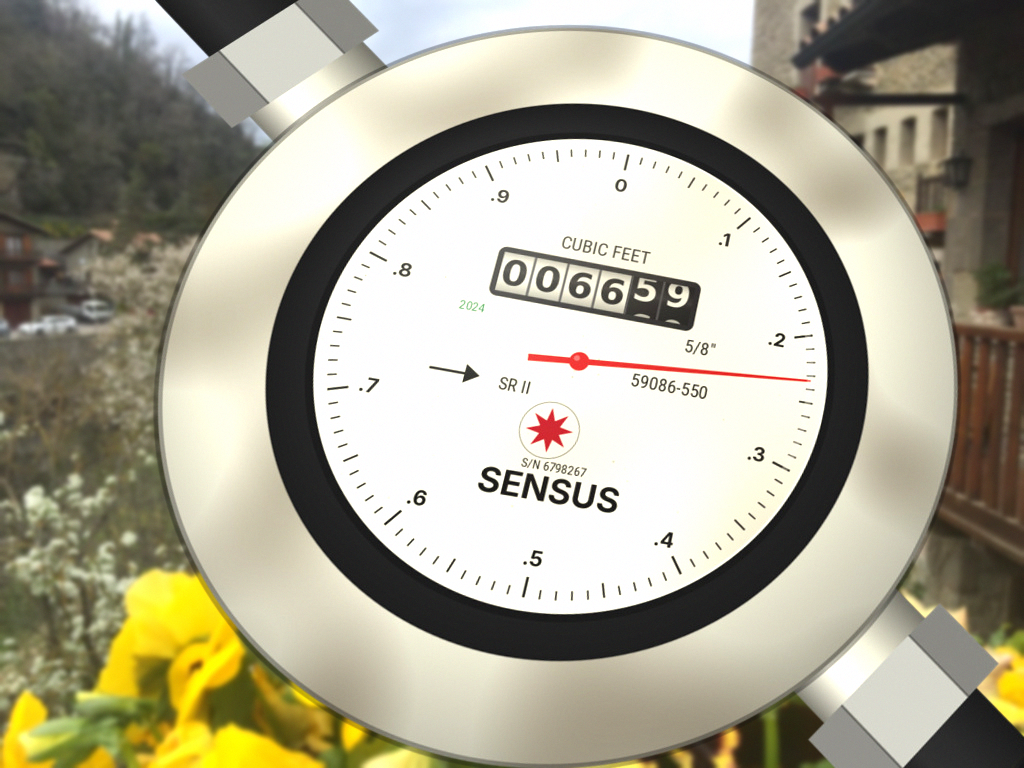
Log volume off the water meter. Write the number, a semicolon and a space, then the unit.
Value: 6659.23; ft³
